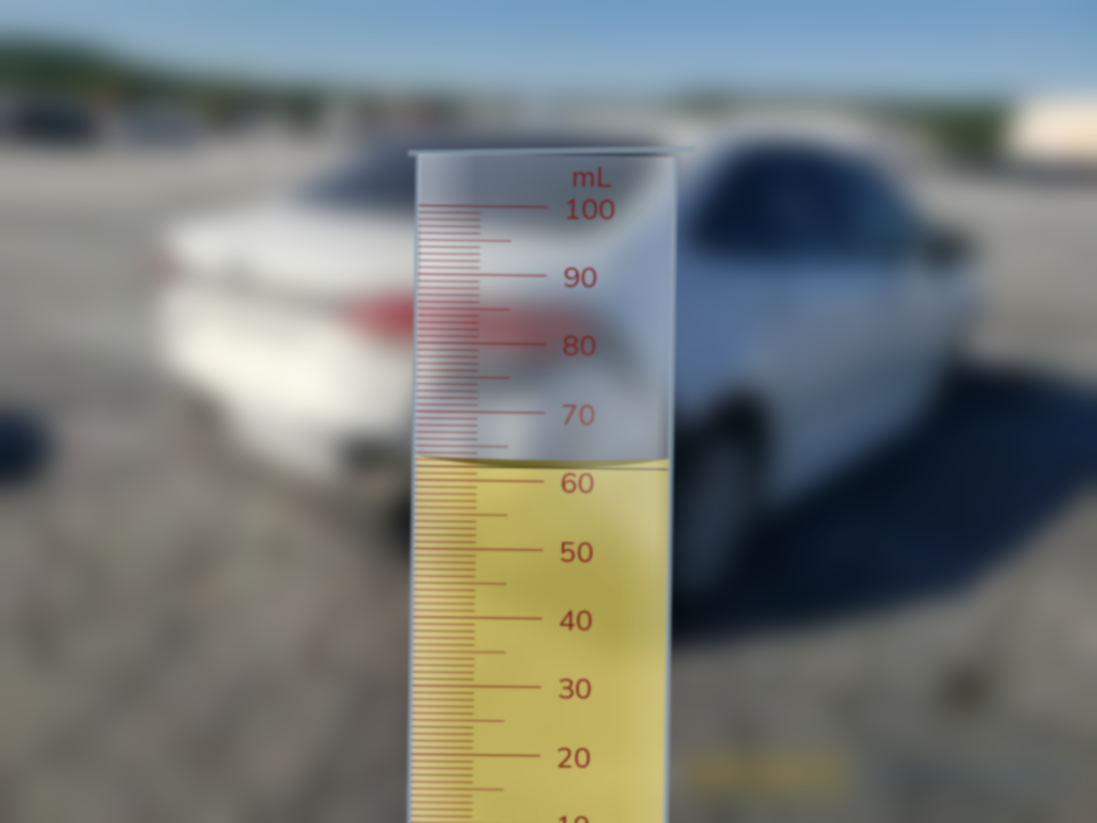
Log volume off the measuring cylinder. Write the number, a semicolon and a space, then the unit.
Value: 62; mL
